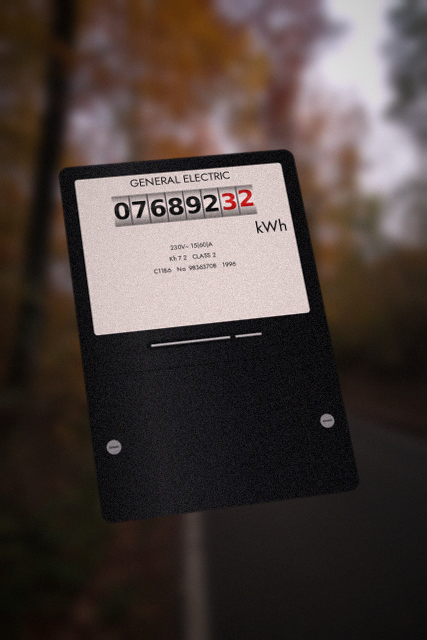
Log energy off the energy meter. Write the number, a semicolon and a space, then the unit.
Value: 76892.32; kWh
